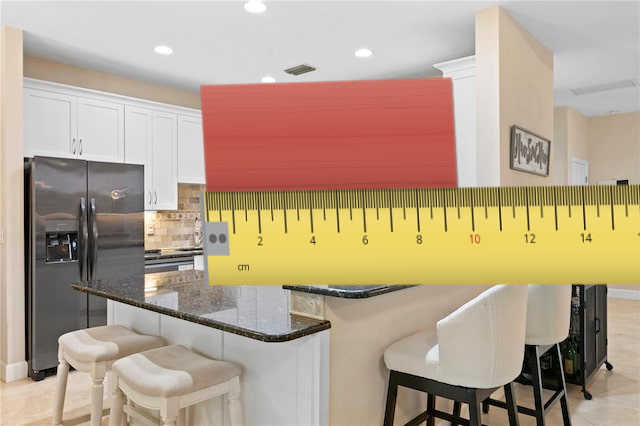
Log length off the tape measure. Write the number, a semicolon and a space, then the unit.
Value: 9.5; cm
